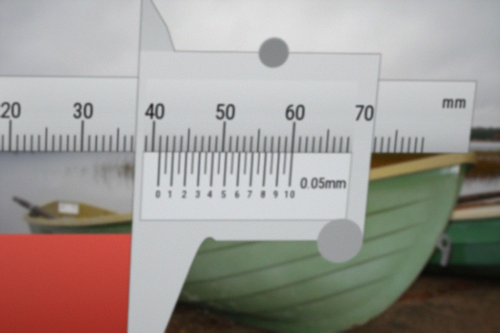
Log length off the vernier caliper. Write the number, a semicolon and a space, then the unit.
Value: 41.0; mm
